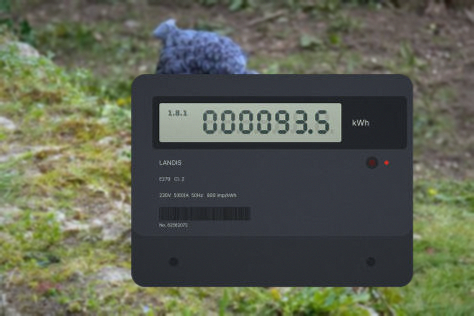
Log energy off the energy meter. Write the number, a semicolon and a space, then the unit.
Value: 93.5; kWh
